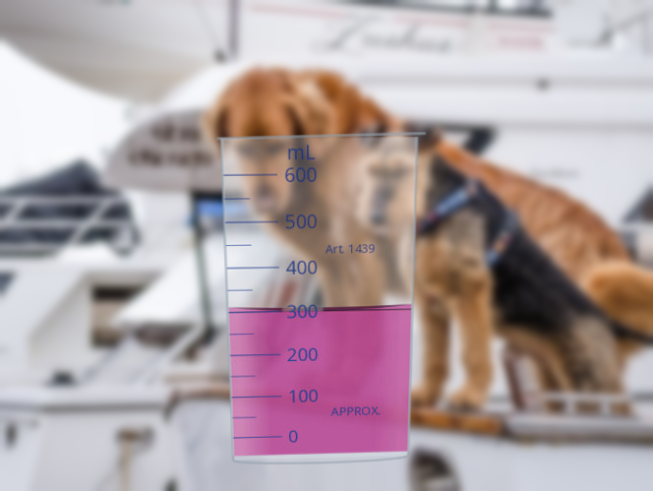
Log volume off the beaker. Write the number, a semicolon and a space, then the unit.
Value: 300; mL
